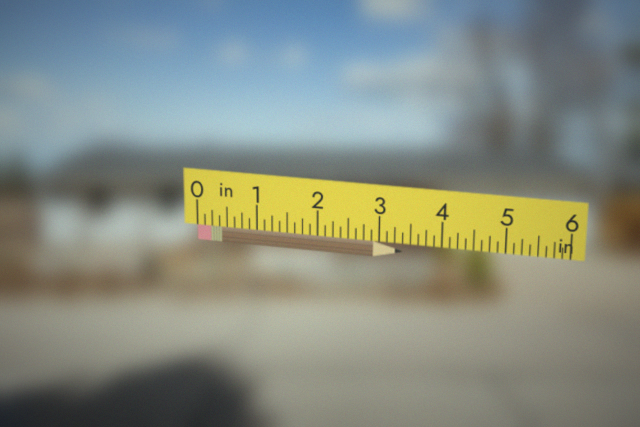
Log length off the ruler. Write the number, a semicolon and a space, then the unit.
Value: 3.375; in
